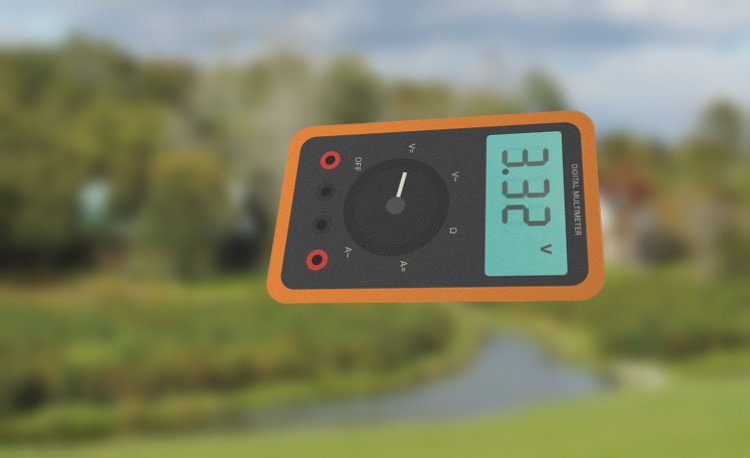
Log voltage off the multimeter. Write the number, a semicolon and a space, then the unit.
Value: 3.32; V
